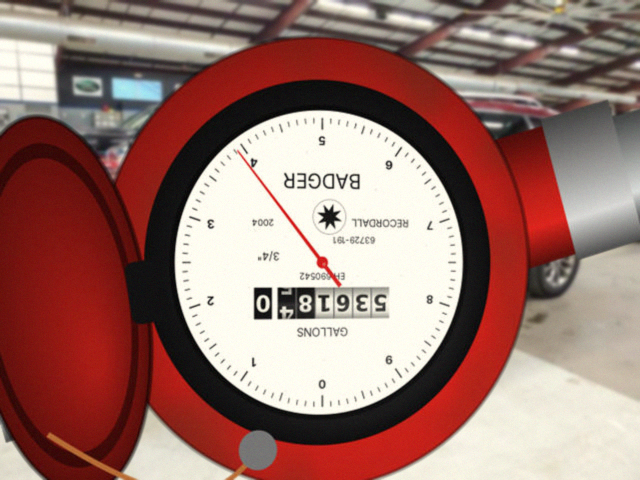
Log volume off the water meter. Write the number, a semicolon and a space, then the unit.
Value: 5361843.9; gal
